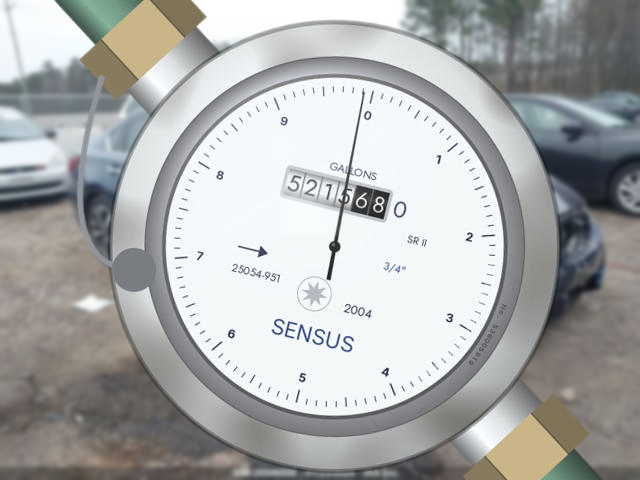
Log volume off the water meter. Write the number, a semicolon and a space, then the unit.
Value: 5215679.9; gal
